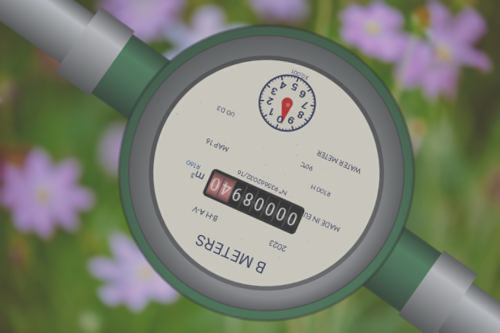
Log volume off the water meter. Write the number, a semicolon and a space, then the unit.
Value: 89.399; m³
